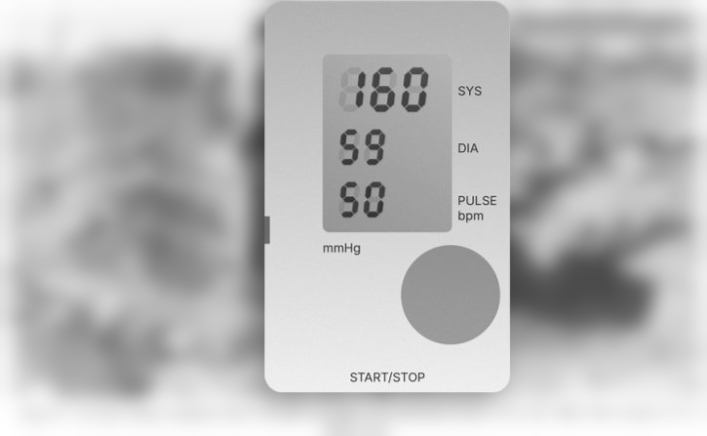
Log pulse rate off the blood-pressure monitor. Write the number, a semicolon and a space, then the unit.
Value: 50; bpm
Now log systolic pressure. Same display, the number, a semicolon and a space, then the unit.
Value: 160; mmHg
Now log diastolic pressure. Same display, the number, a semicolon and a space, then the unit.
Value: 59; mmHg
